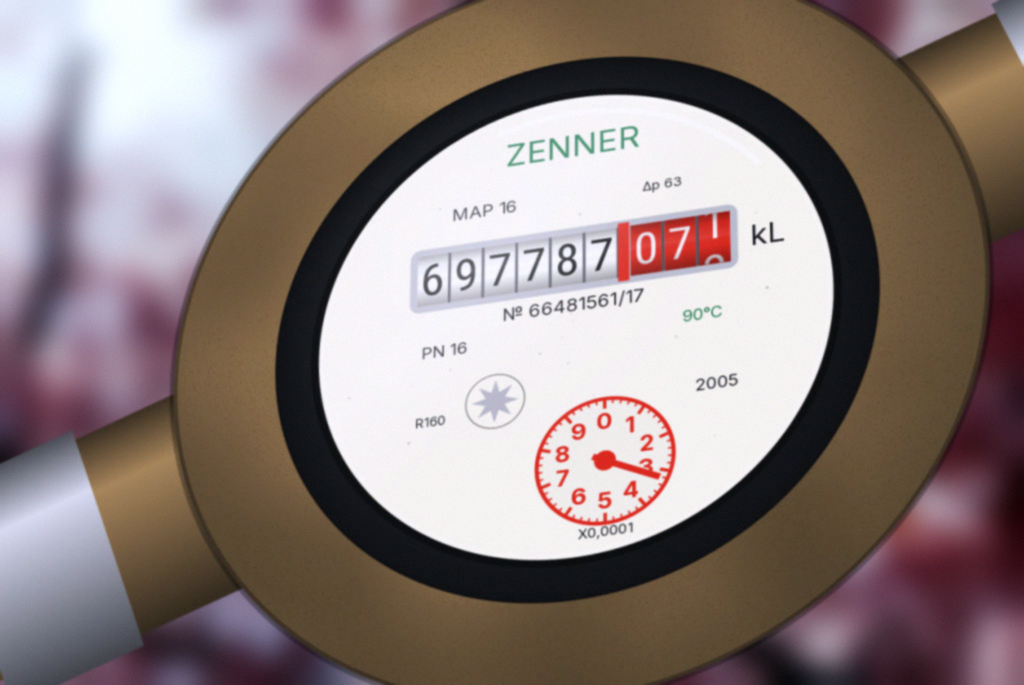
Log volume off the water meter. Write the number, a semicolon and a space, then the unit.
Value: 697787.0713; kL
